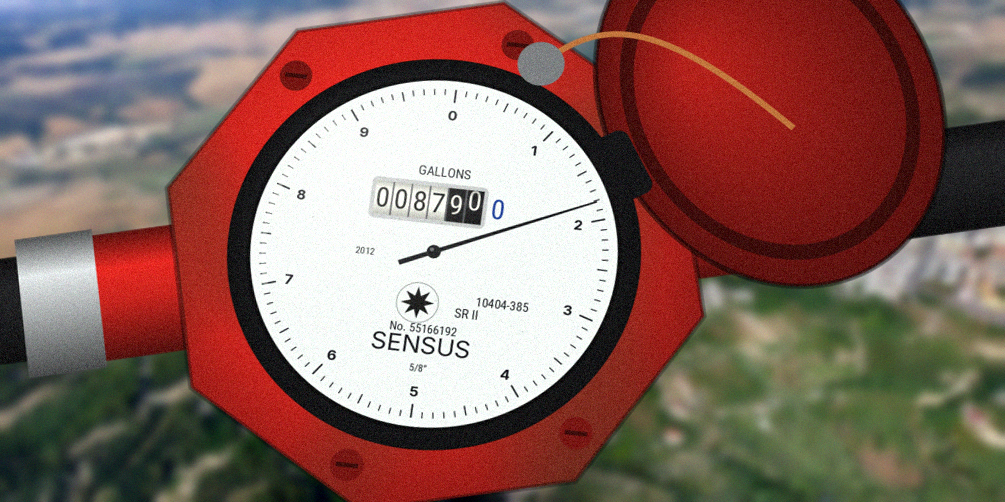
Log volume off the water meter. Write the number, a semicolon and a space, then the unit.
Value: 87901.8; gal
